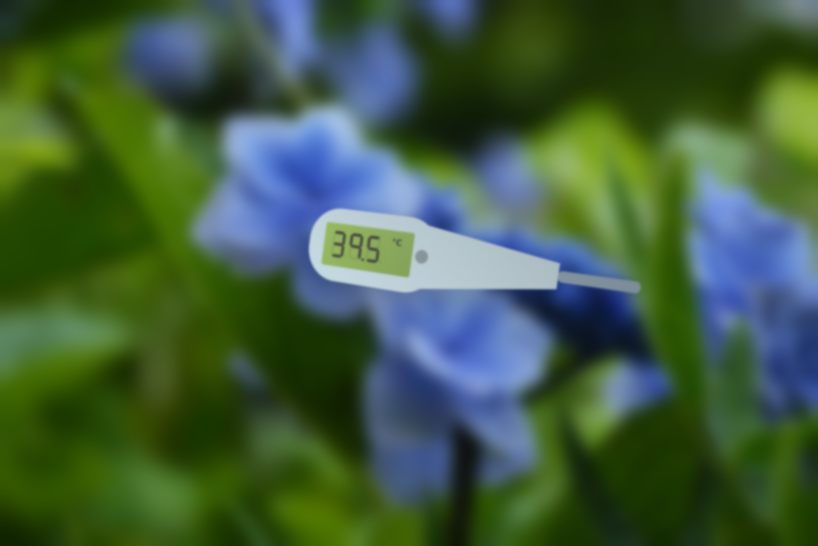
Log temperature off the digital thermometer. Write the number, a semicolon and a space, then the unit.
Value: 39.5; °C
